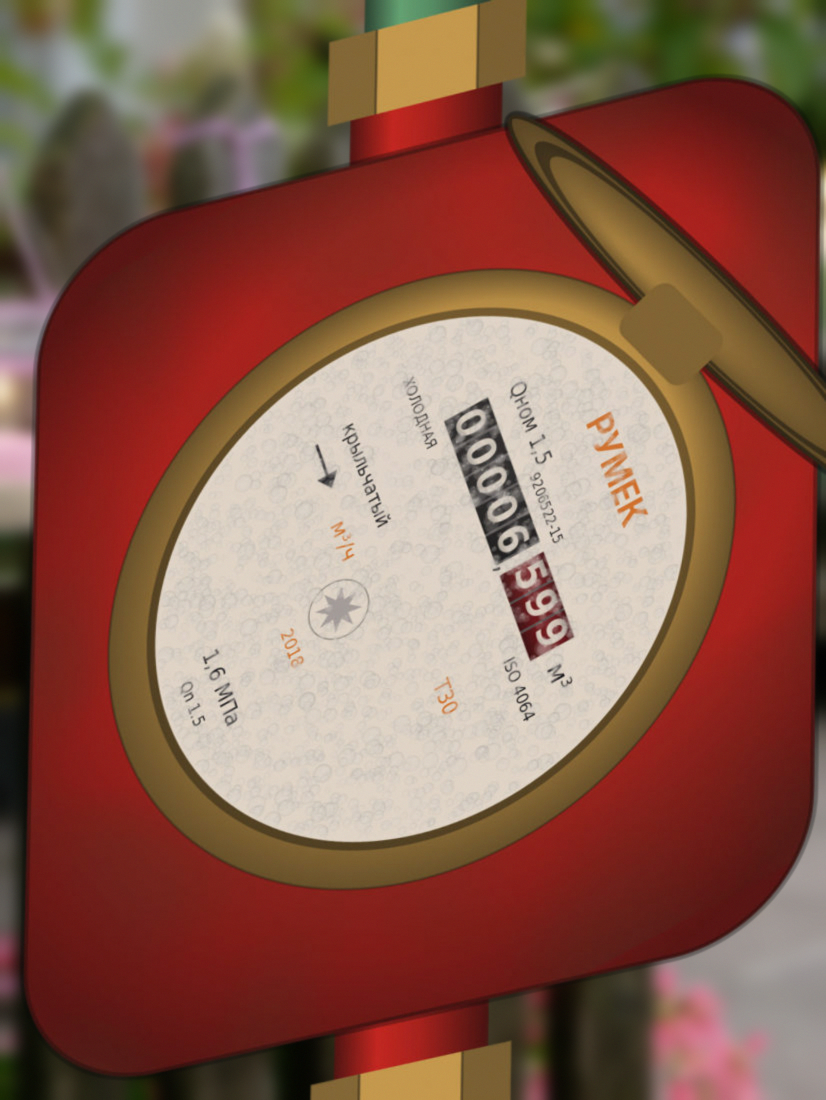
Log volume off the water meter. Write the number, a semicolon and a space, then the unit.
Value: 6.599; m³
